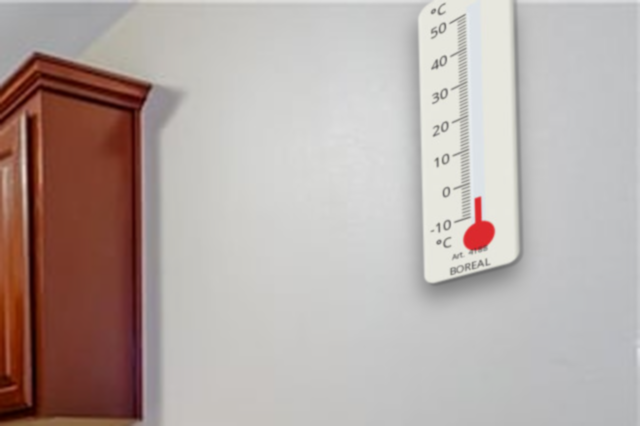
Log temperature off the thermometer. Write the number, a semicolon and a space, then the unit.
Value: -5; °C
